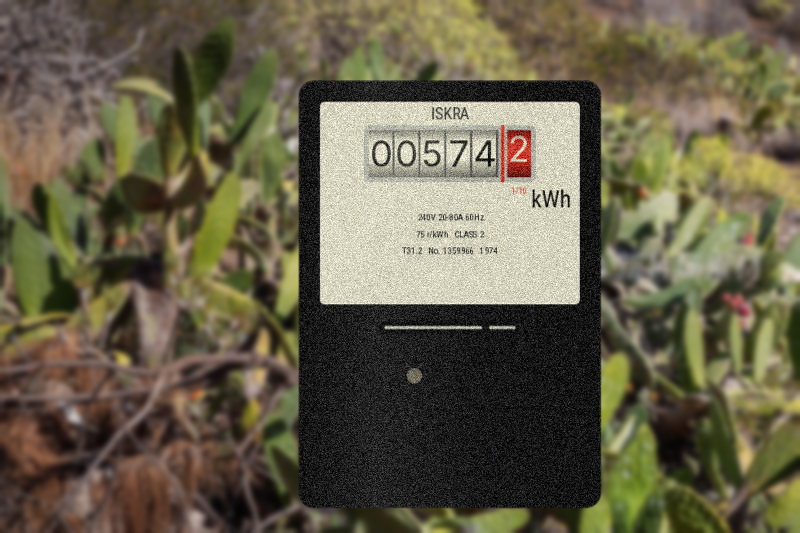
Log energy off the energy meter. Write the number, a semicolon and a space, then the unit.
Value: 574.2; kWh
